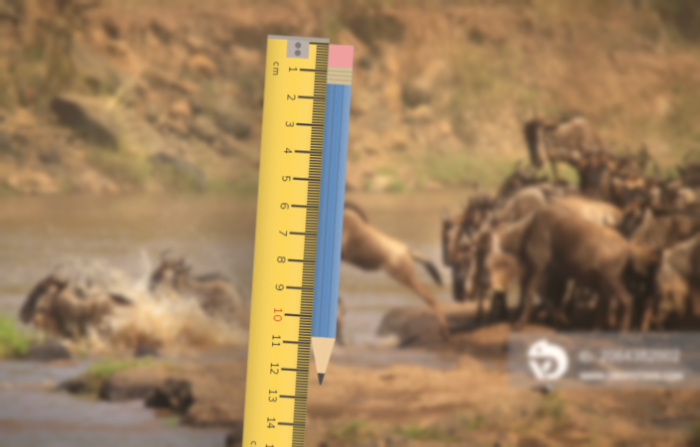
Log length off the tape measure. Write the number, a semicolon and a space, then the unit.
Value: 12.5; cm
